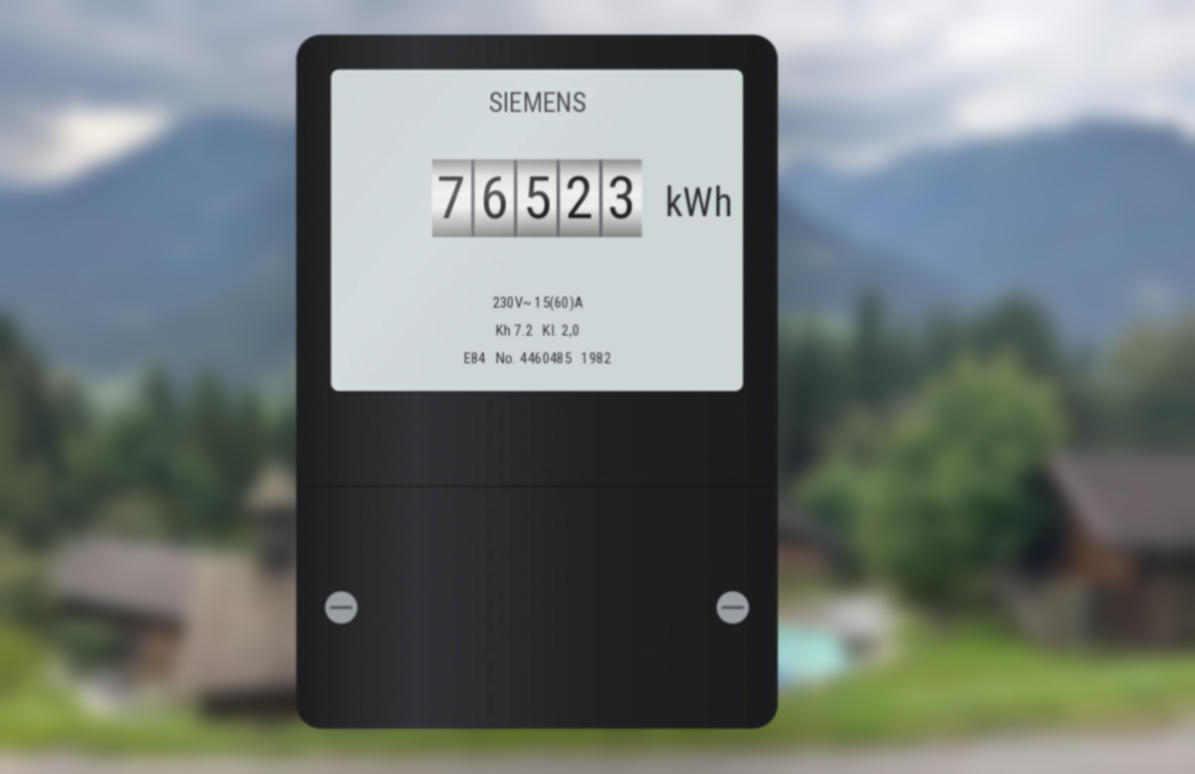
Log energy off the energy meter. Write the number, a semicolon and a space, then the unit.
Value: 76523; kWh
